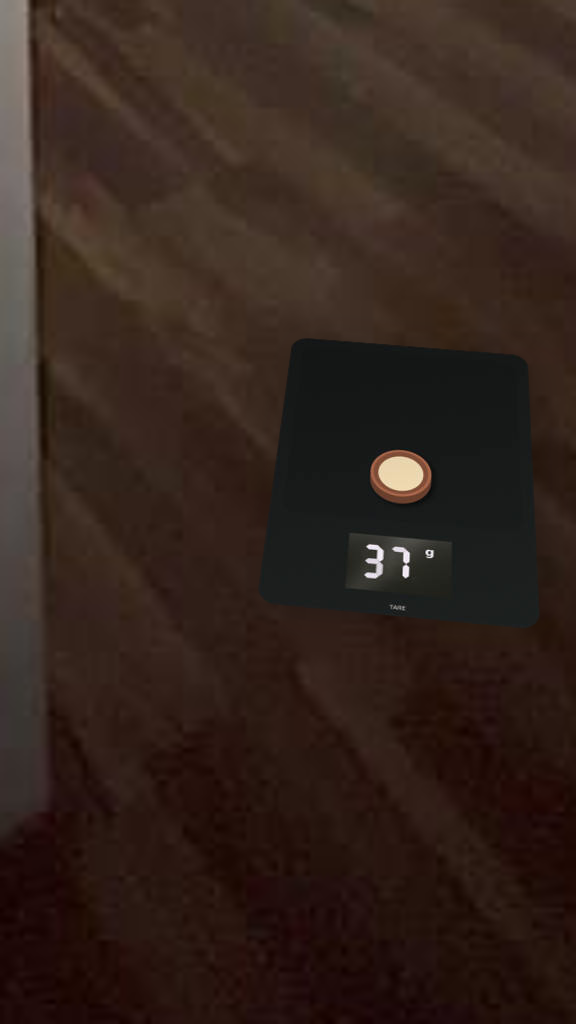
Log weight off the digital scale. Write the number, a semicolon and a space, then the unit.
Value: 37; g
